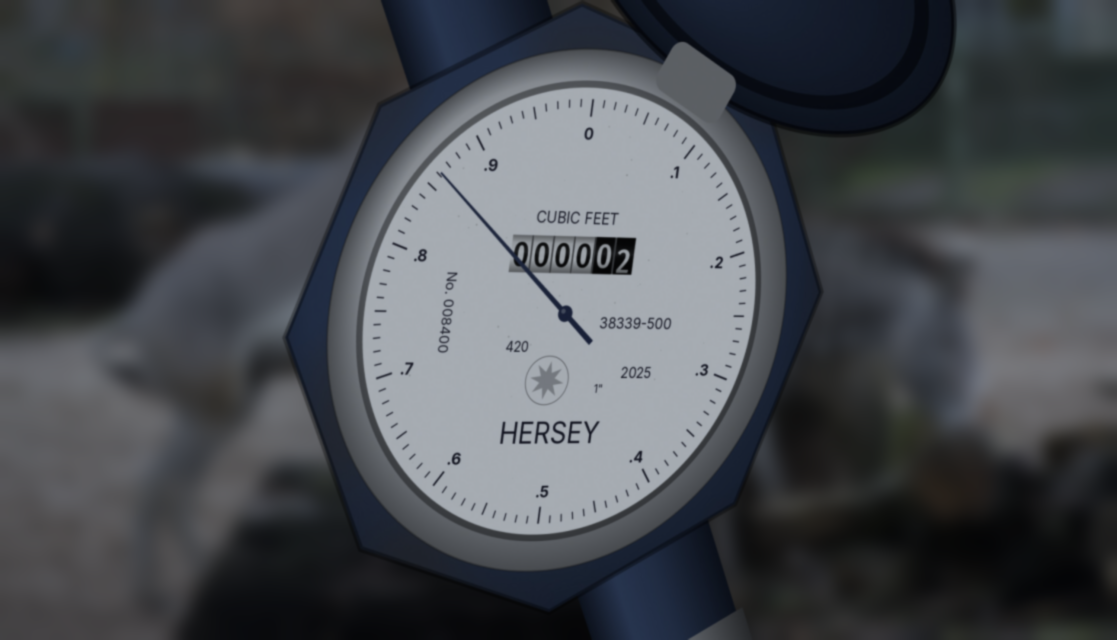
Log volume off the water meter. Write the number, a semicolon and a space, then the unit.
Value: 1.86; ft³
